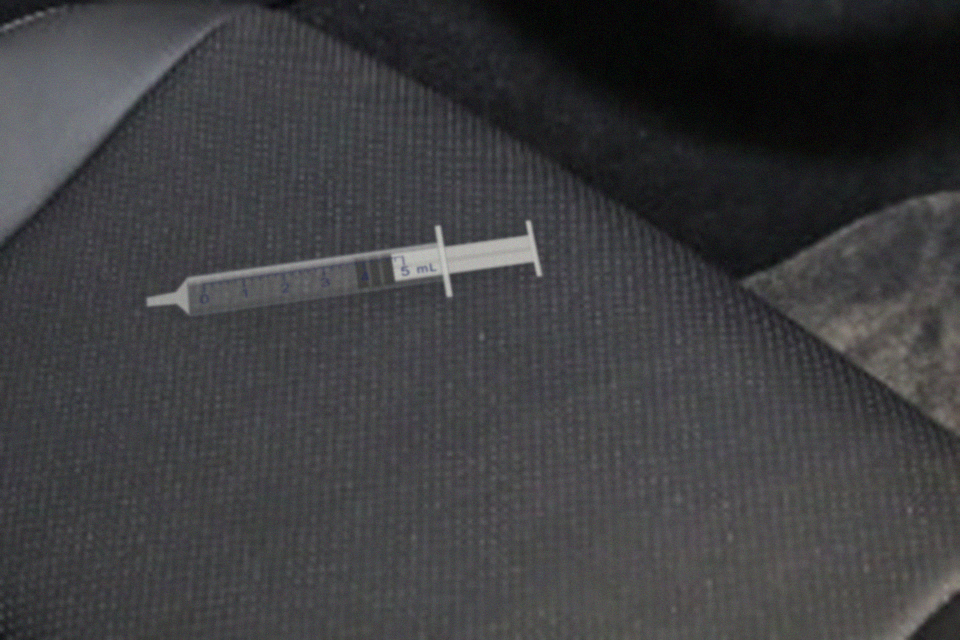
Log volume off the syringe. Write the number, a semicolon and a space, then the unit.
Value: 3.8; mL
